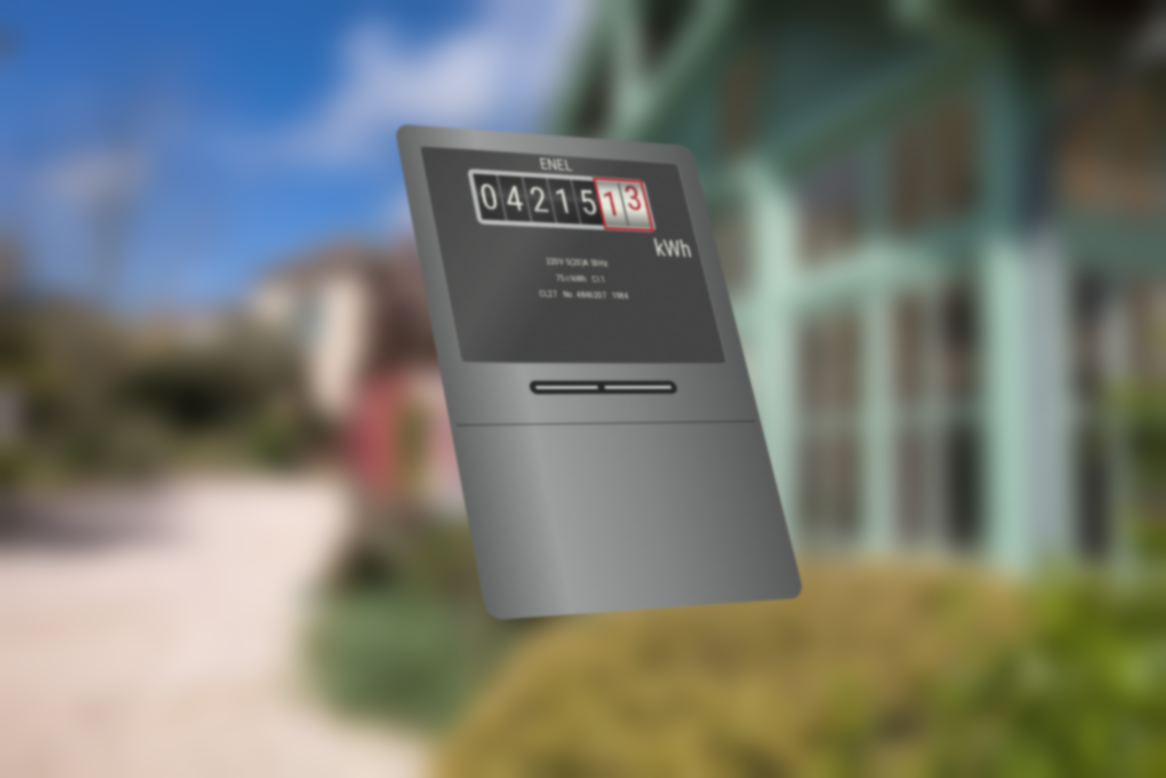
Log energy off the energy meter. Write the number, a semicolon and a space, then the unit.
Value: 4215.13; kWh
